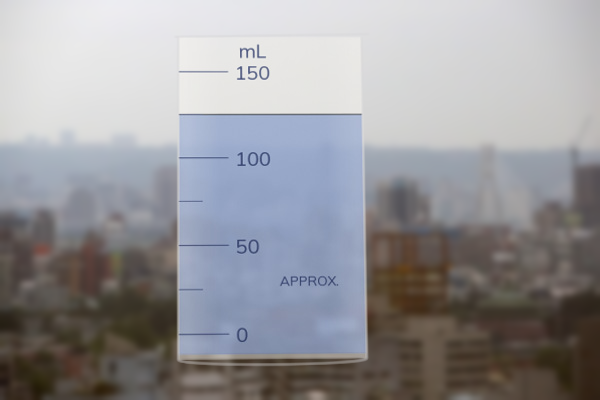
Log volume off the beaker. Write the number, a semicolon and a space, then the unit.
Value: 125; mL
